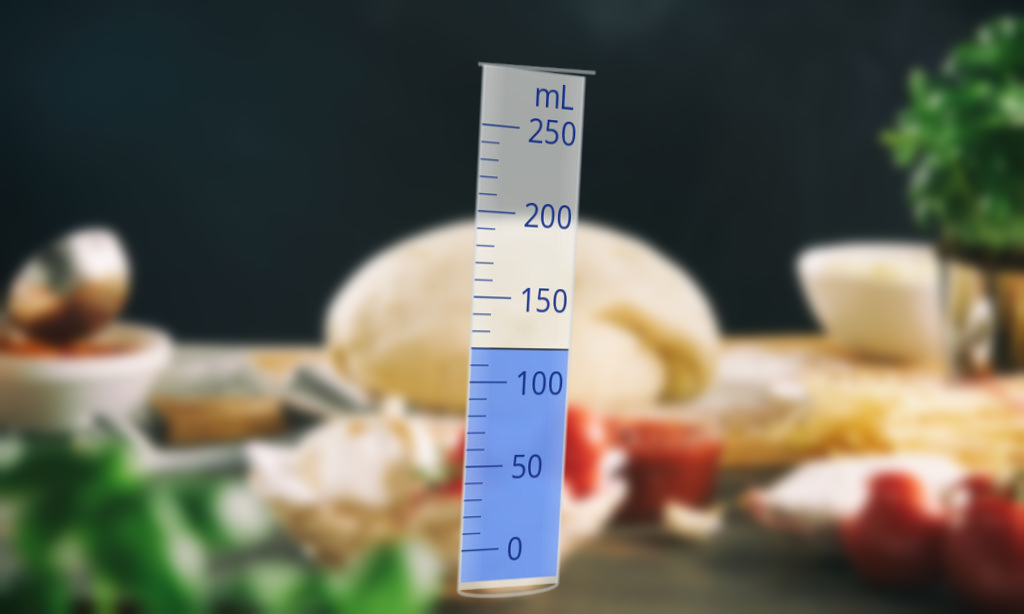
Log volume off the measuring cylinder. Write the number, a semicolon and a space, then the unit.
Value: 120; mL
